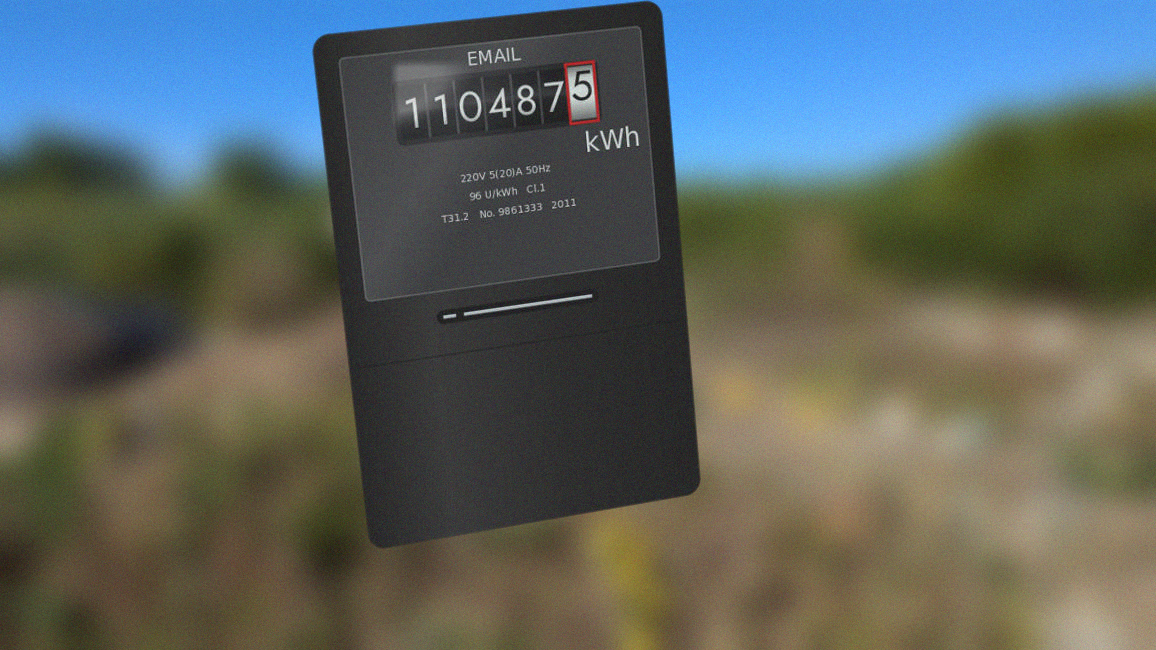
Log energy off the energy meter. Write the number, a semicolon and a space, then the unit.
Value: 110487.5; kWh
